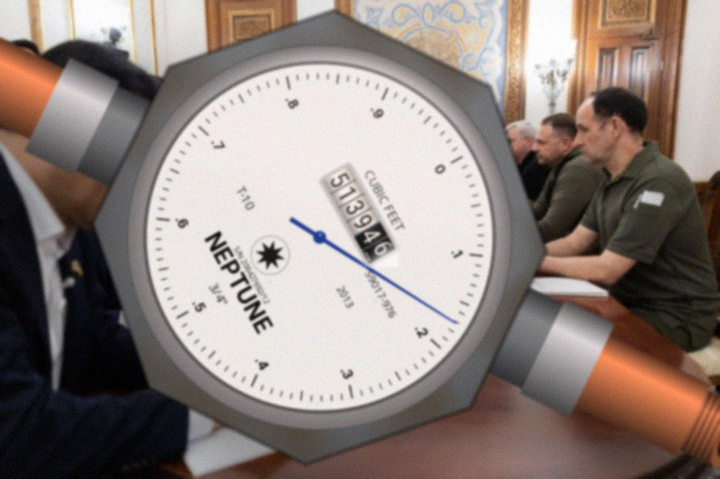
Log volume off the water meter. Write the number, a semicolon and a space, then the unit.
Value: 513946.17; ft³
